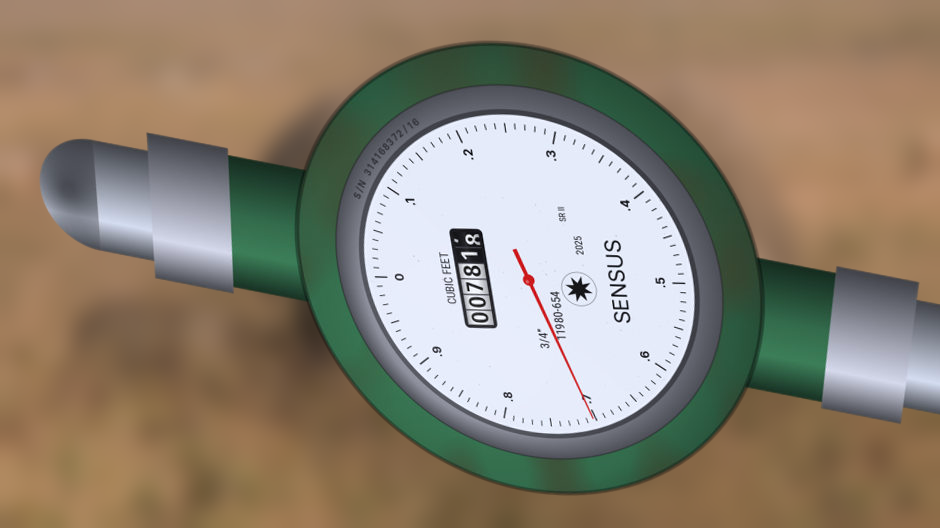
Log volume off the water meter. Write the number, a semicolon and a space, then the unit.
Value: 7817.70; ft³
